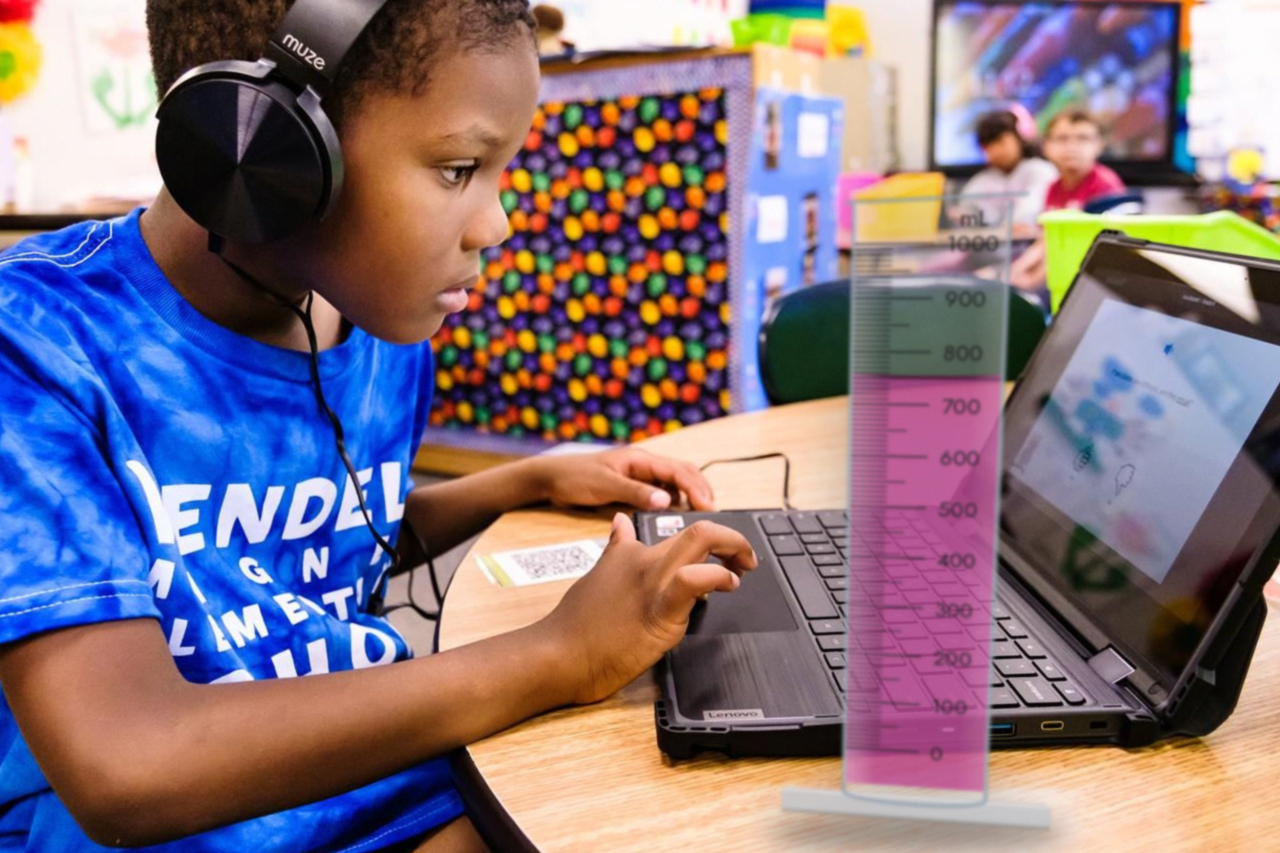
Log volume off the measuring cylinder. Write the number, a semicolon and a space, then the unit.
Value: 750; mL
